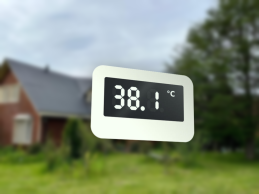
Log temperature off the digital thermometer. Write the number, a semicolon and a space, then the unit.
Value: 38.1; °C
